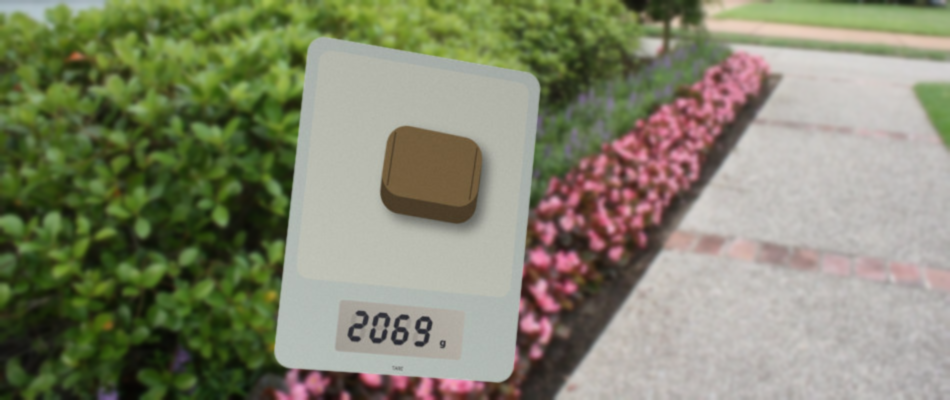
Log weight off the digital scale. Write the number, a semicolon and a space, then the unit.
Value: 2069; g
